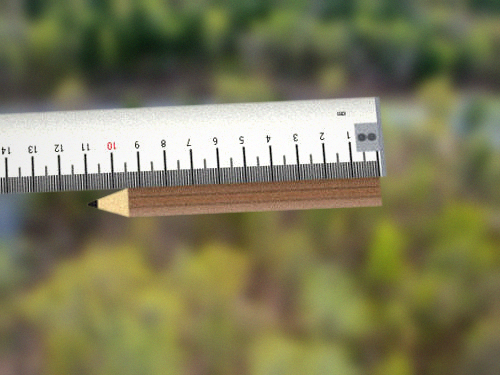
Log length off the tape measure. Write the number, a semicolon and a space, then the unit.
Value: 11; cm
